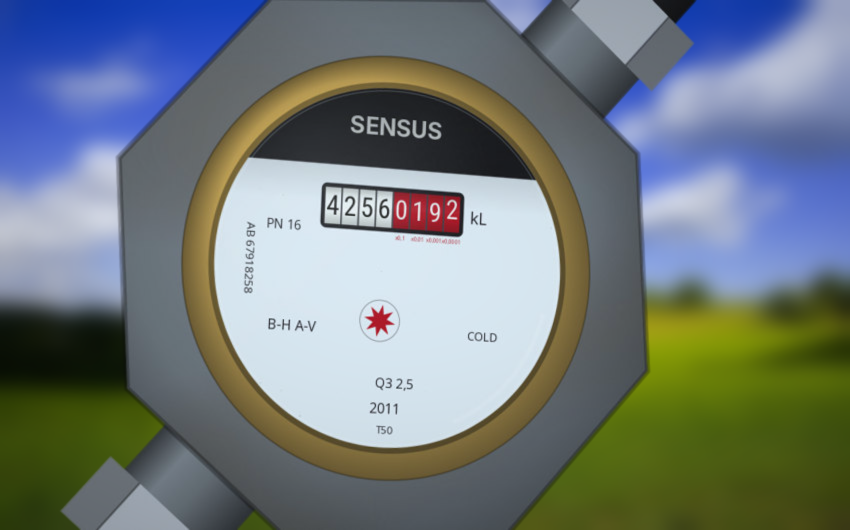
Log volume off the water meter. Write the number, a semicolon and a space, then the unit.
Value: 4256.0192; kL
